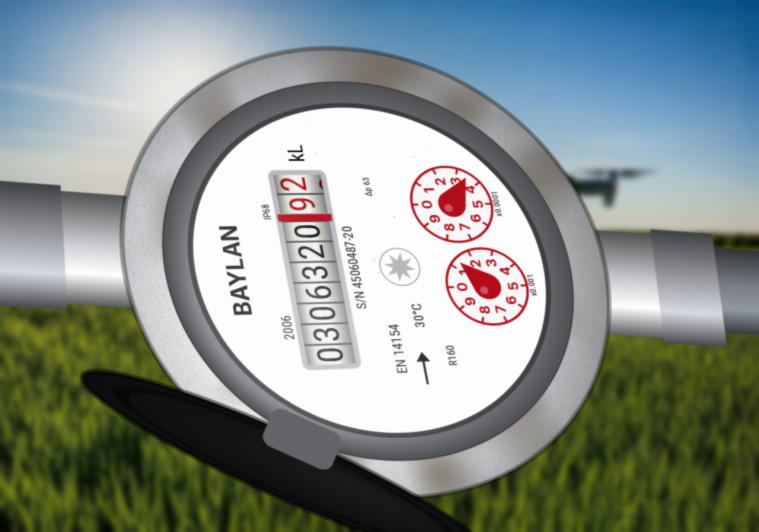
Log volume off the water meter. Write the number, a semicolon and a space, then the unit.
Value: 306320.9213; kL
